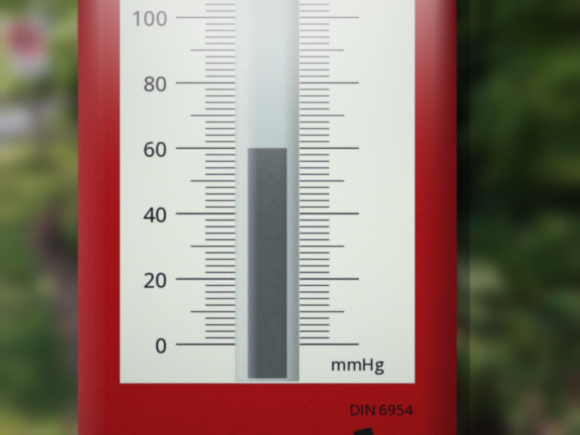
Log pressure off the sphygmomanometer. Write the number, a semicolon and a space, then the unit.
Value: 60; mmHg
